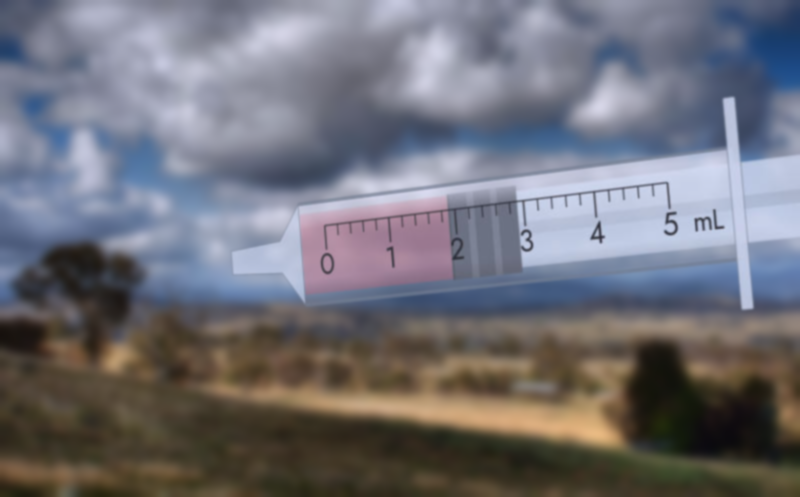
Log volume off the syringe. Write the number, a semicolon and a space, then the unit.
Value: 1.9; mL
